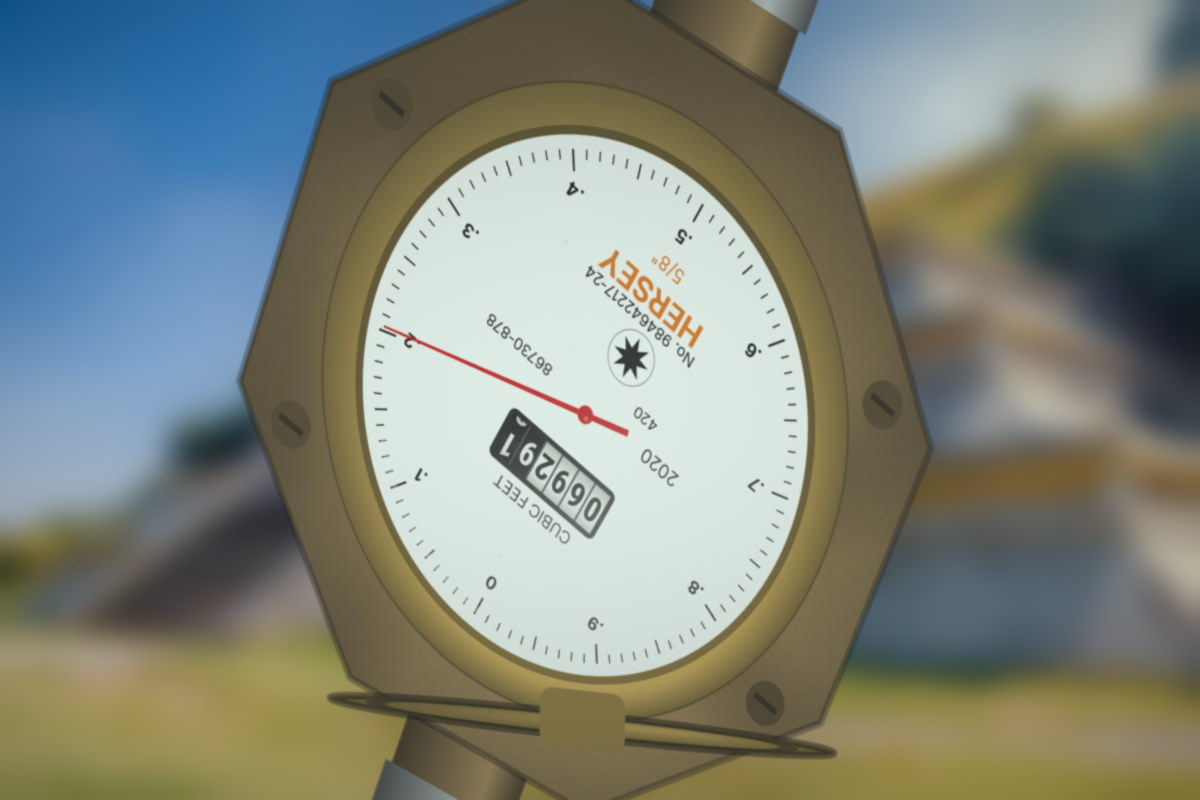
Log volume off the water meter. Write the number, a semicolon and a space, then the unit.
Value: 69291.20; ft³
